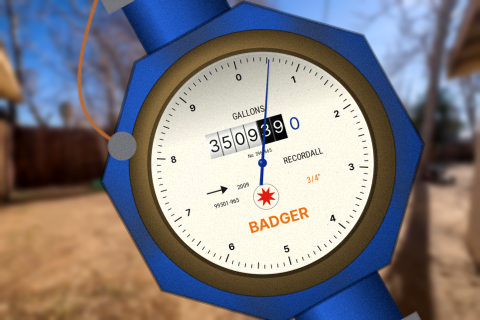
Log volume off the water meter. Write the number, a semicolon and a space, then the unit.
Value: 3509390.5; gal
